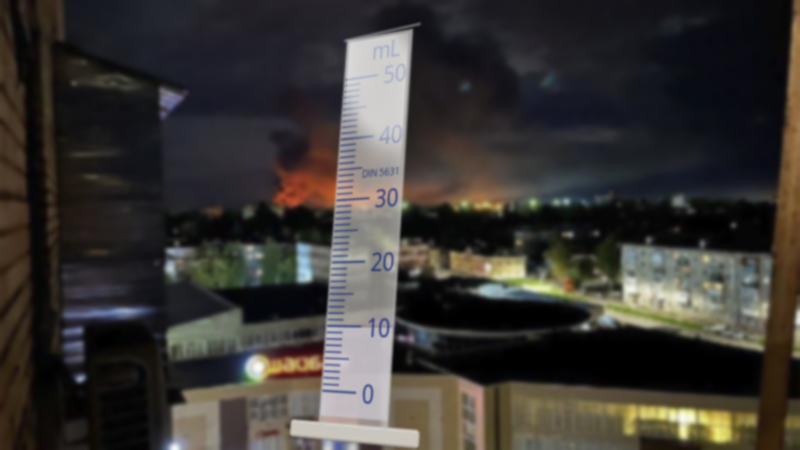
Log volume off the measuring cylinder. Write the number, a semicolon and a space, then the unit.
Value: 10; mL
